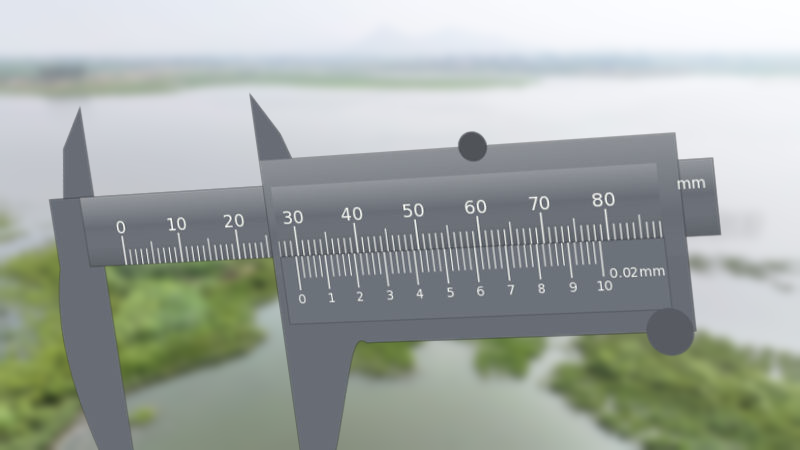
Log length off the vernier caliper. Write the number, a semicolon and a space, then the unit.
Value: 29.6; mm
